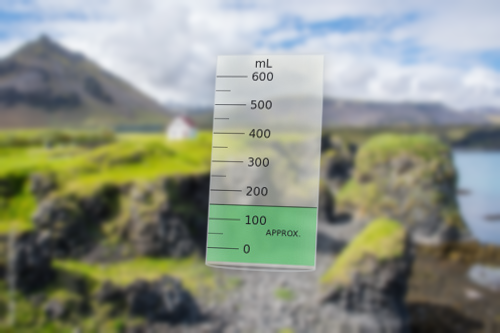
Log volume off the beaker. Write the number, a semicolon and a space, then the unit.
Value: 150; mL
